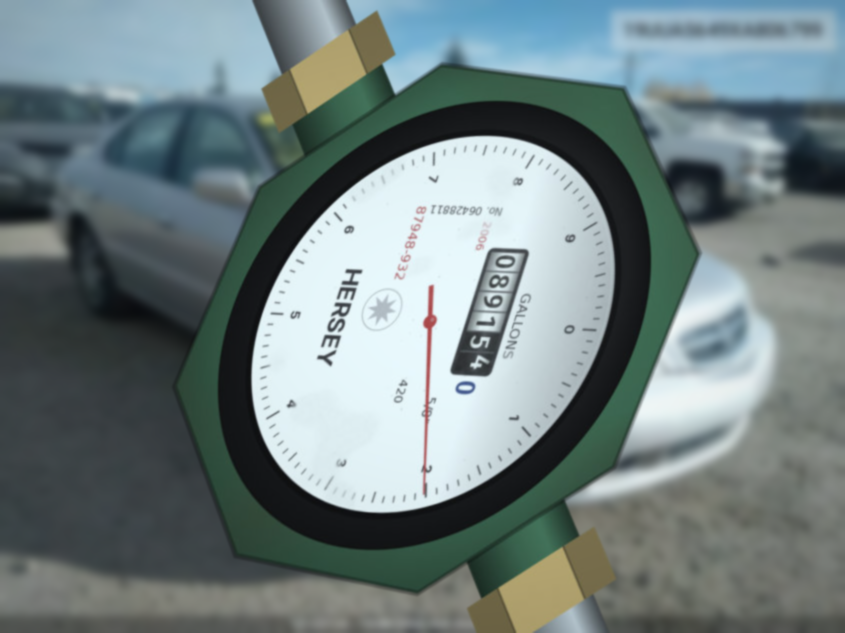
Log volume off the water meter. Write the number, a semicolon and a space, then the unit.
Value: 891542.0; gal
